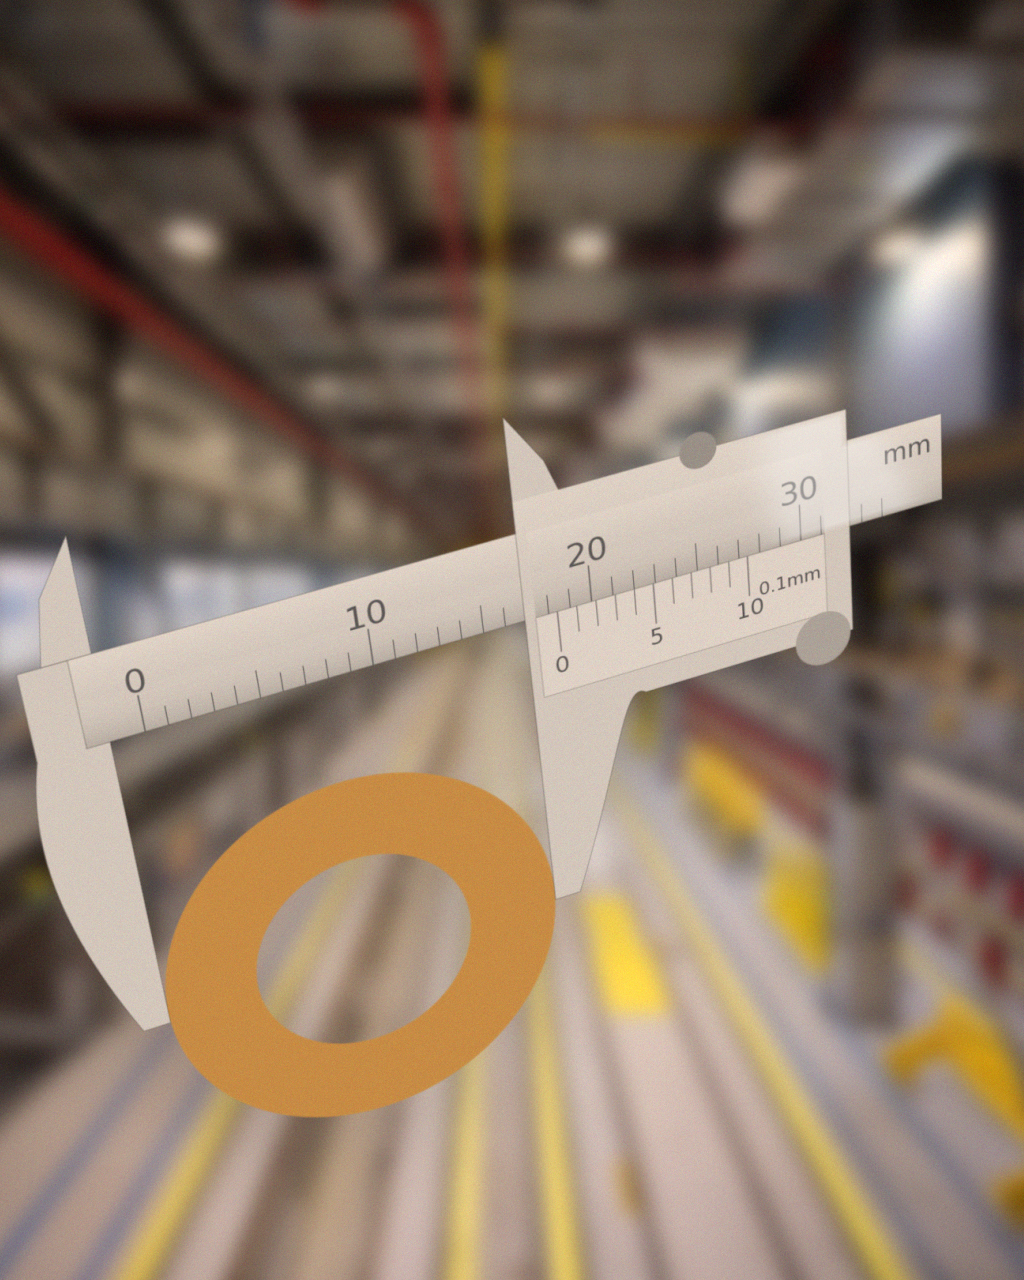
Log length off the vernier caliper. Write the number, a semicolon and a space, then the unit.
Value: 18.4; mm
